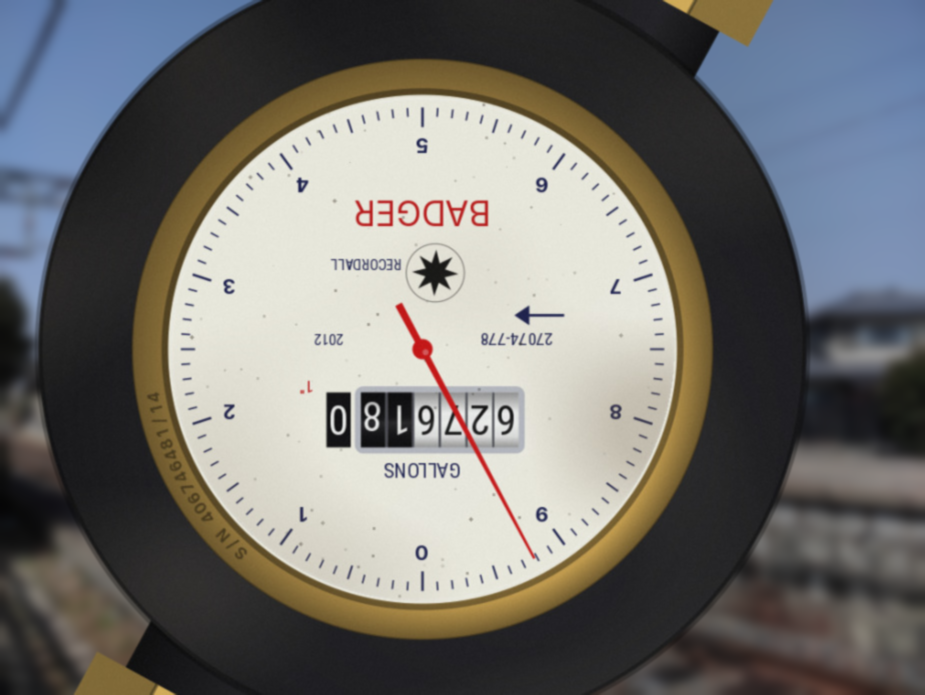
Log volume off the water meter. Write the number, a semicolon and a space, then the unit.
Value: 6276179.2; gal
